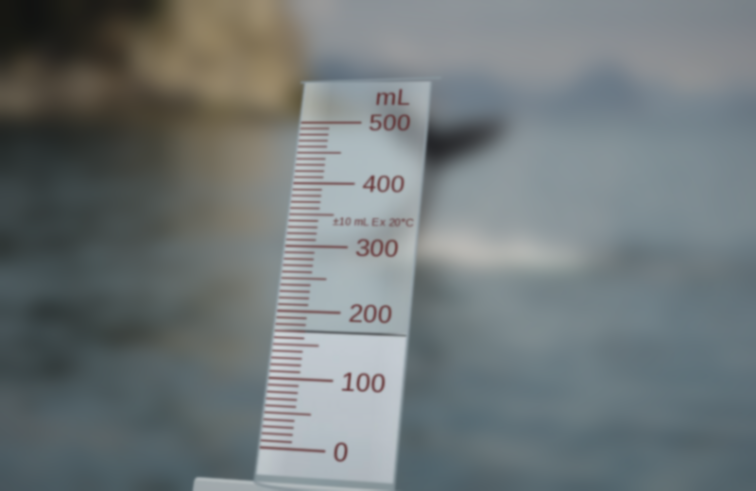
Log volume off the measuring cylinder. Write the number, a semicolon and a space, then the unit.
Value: 170; mL
